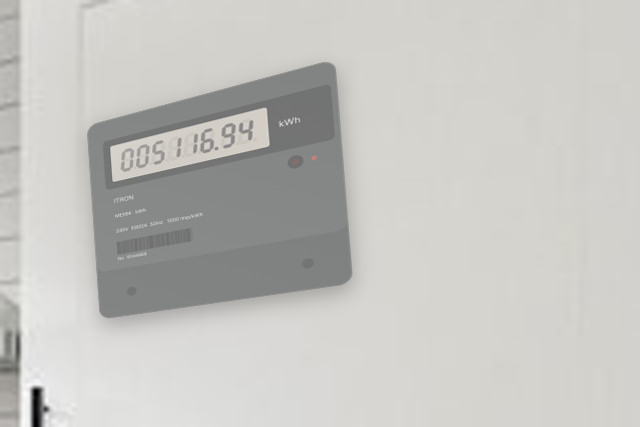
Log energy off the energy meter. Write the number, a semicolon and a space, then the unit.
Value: 5116.94; kWh
